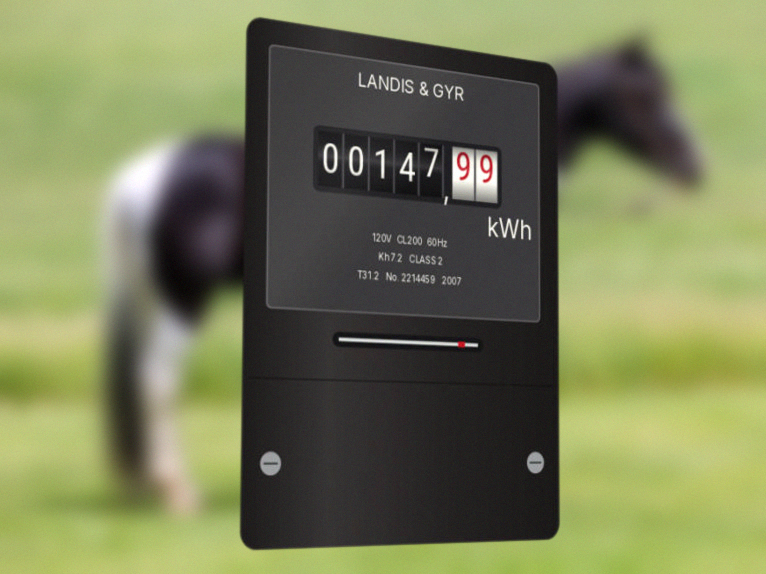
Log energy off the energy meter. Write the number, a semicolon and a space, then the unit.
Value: 147.99; kWh
